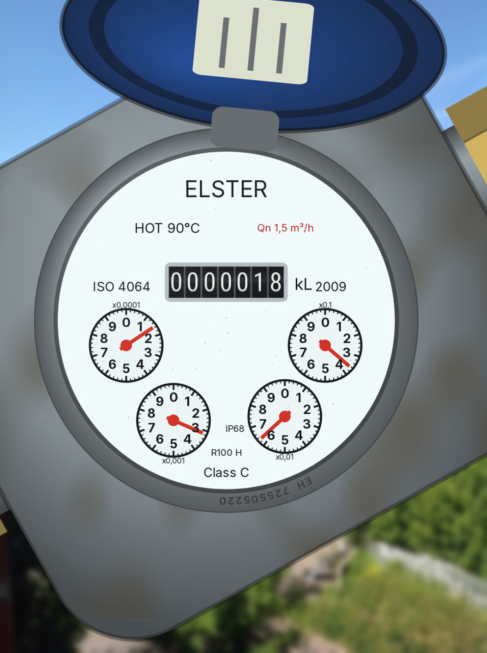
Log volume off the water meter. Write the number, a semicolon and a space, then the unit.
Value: 18.3631; kL
